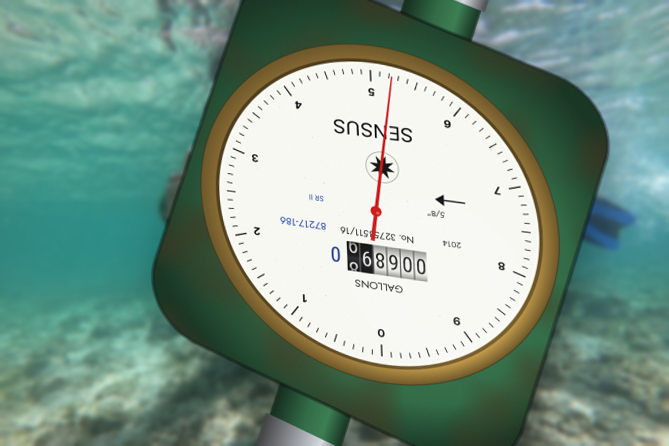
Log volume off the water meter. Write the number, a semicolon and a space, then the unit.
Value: 68985.2; gal
